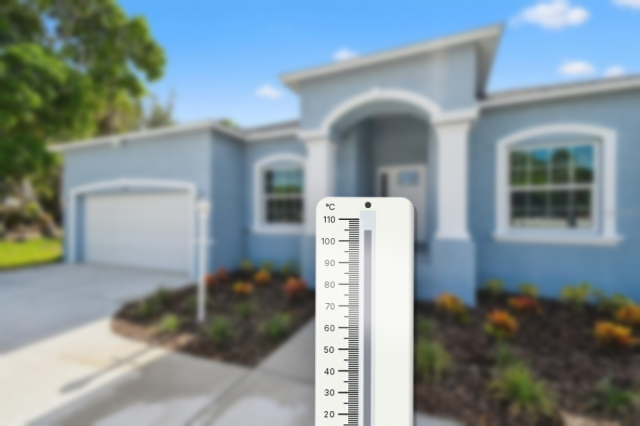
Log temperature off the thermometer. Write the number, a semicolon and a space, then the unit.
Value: 105; °C
